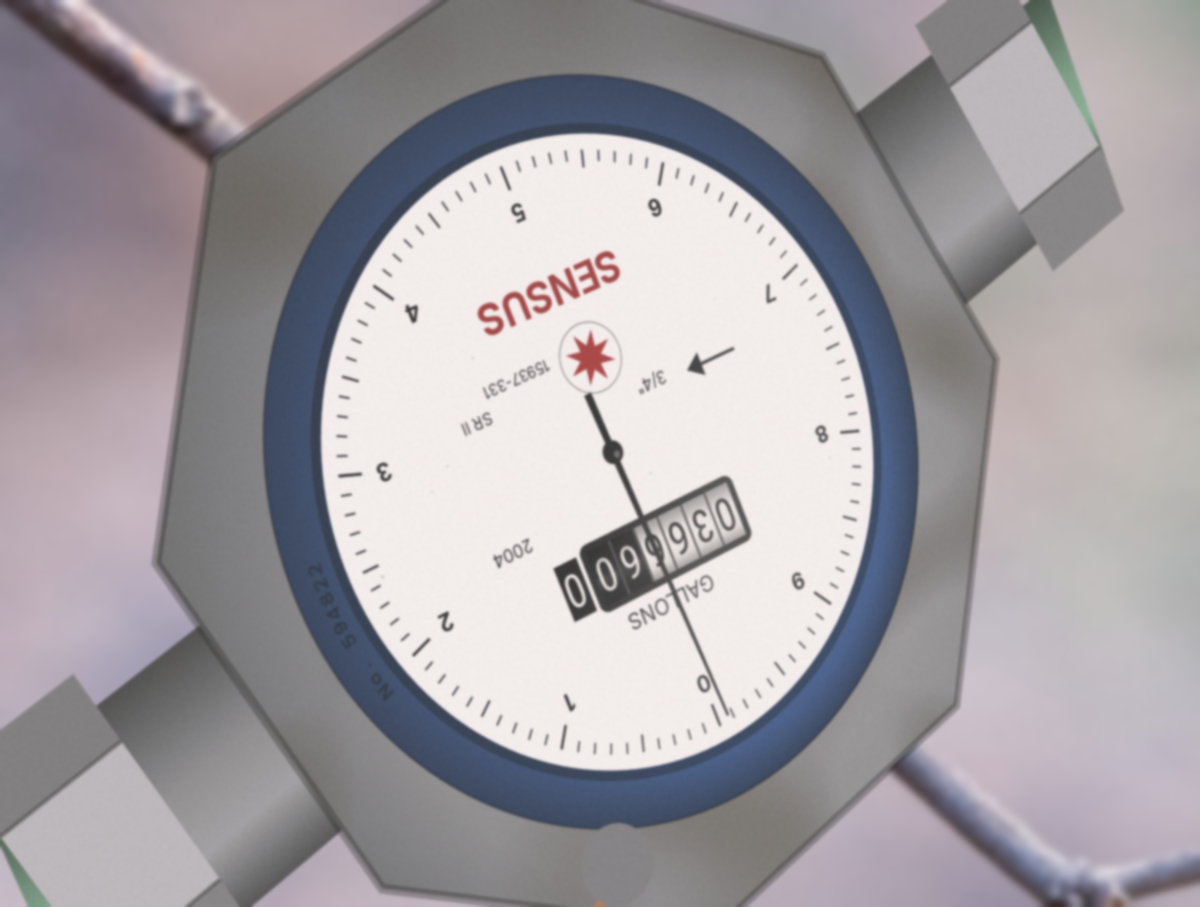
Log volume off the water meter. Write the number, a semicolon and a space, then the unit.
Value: 366599.9; gal
